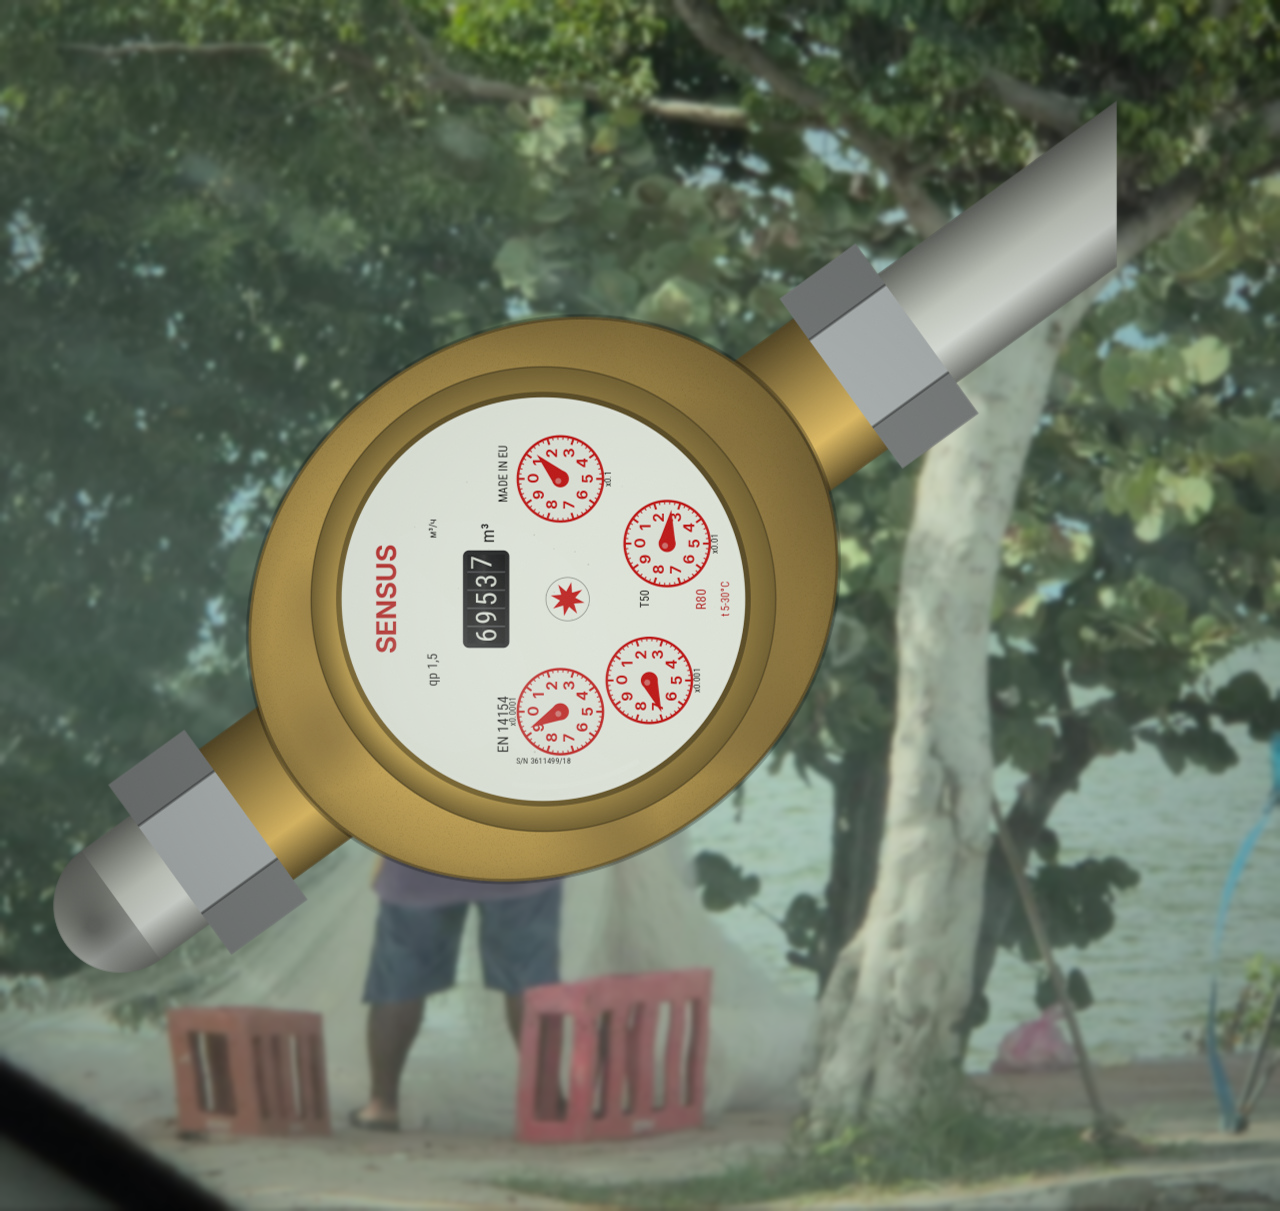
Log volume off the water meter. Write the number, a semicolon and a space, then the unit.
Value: 69537.1269; m³
